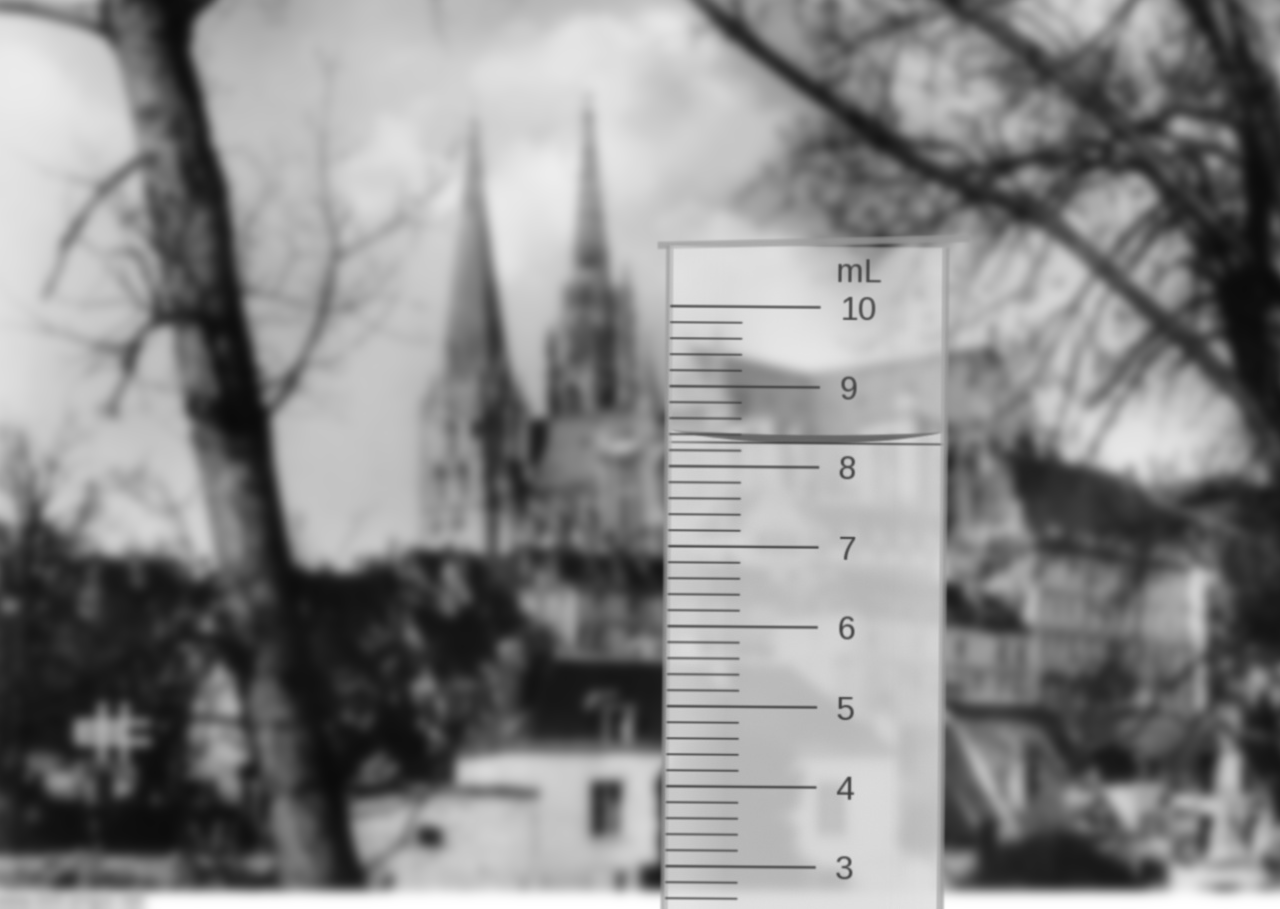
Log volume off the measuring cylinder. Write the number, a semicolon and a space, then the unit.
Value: 8.3; mL
